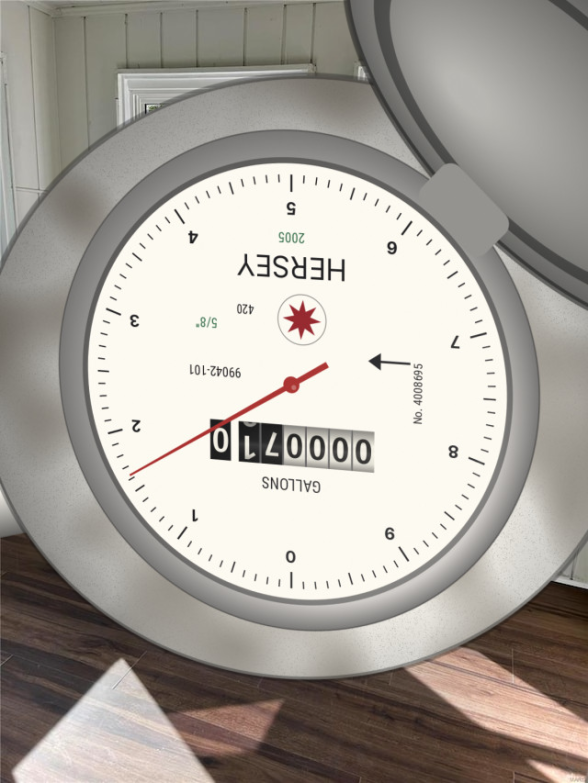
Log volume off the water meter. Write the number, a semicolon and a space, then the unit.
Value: 711.6; gal
